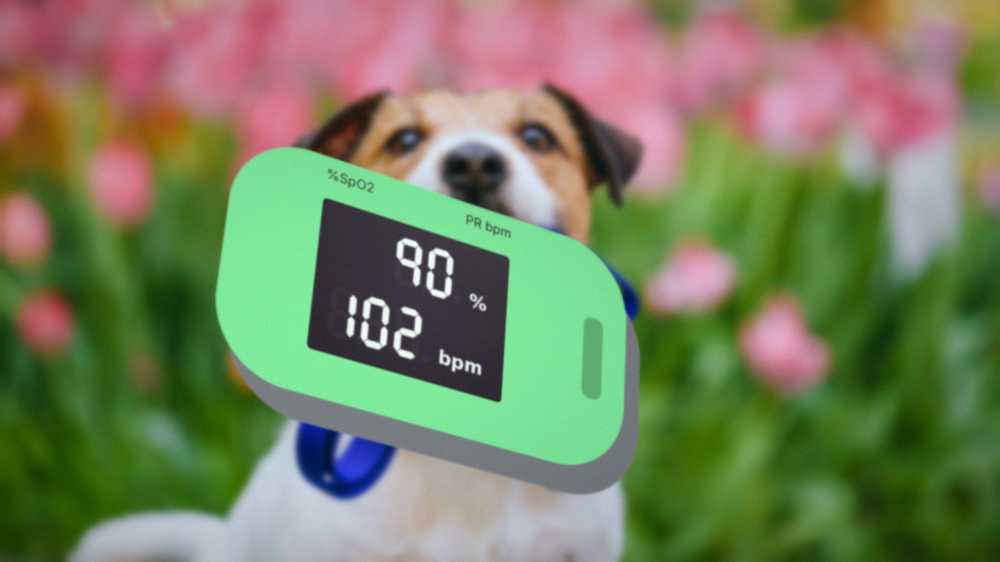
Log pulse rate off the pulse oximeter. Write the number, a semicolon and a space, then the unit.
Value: 102; bpm
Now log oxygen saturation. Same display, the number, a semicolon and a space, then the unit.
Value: 90; %
